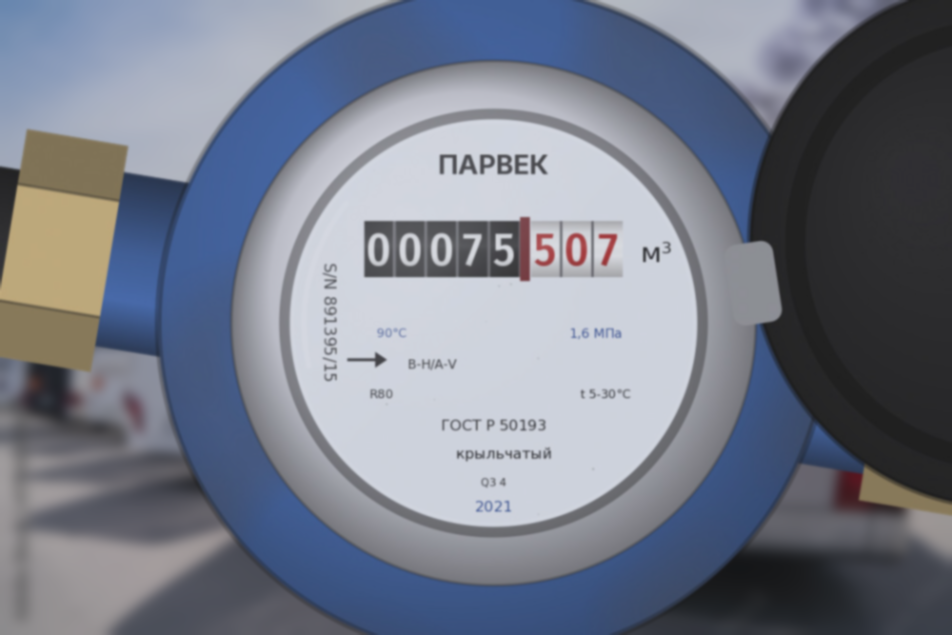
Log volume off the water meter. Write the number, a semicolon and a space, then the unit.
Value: 75.507; m³
